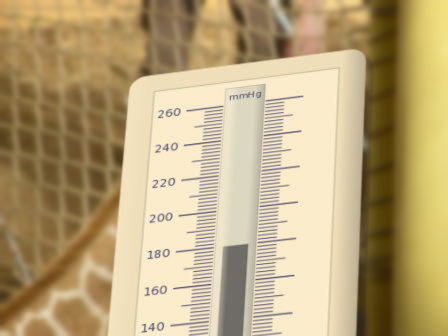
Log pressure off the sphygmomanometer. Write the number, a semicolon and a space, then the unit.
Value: 180; mmHg
